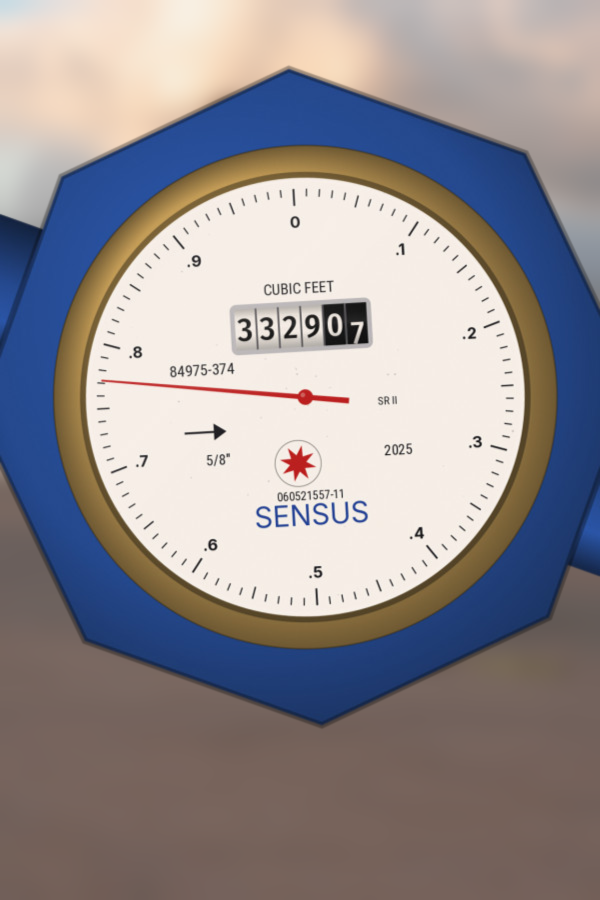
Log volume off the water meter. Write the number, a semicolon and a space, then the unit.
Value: 332906.77; ft³
